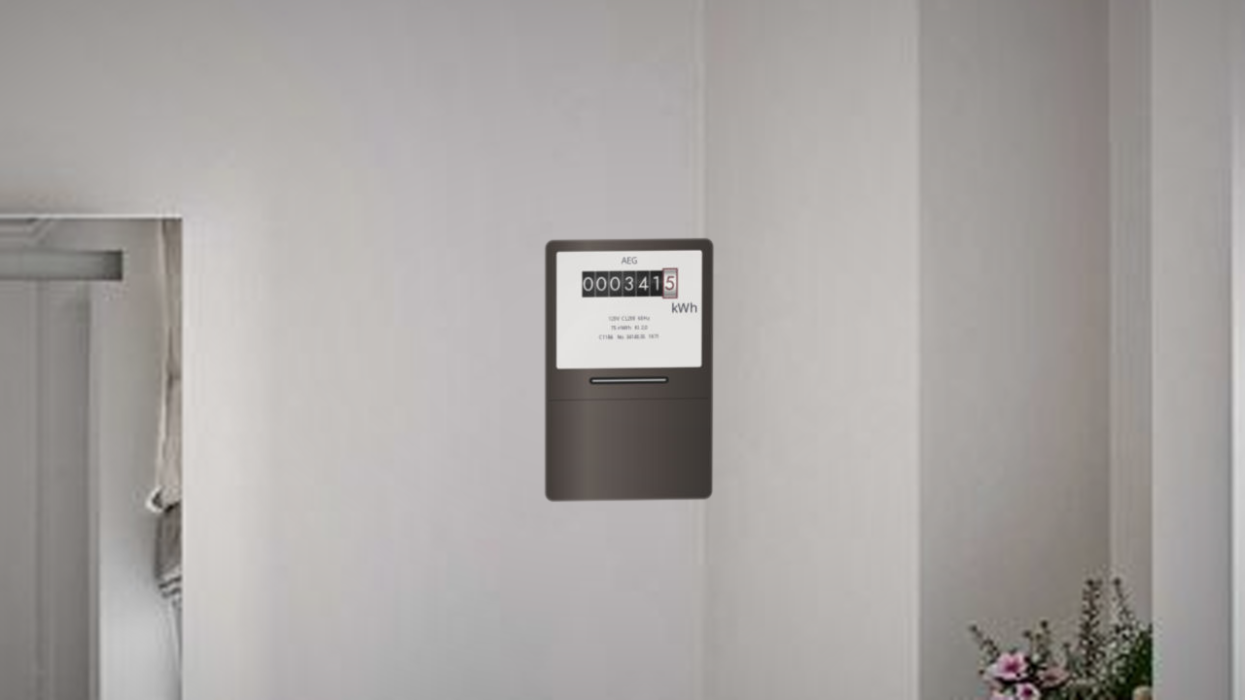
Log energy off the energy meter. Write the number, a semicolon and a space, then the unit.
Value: 341.5; kWh
